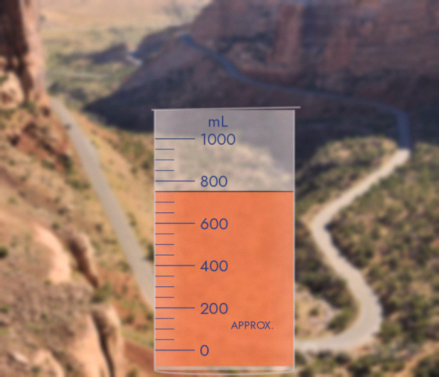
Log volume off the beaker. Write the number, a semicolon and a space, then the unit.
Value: 750; mL
